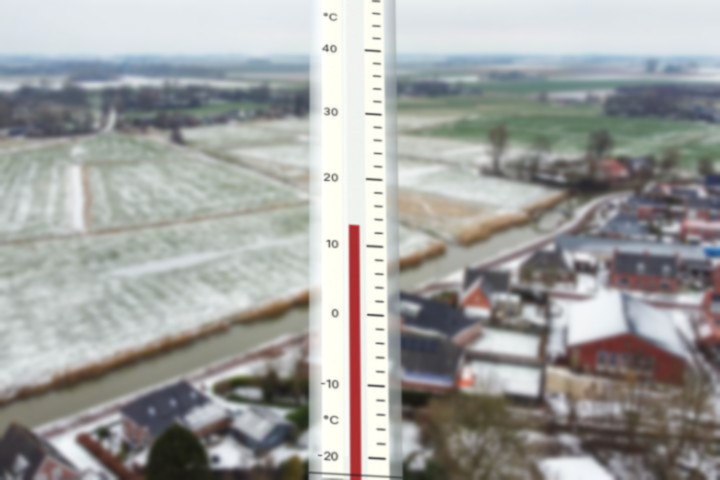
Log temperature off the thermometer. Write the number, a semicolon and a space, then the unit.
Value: 13; °C
